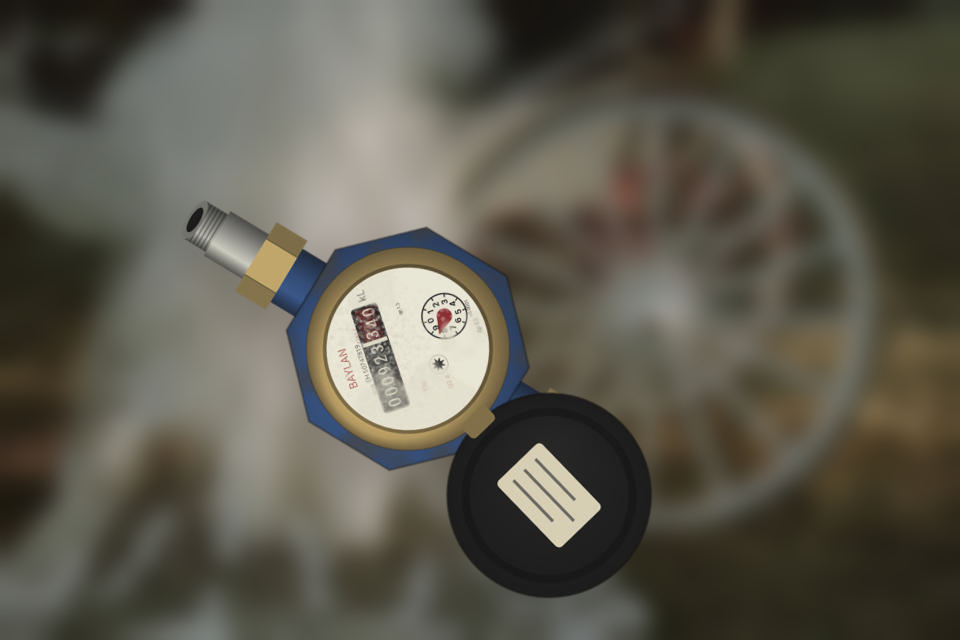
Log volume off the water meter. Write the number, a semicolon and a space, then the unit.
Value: 923.3398; kL
